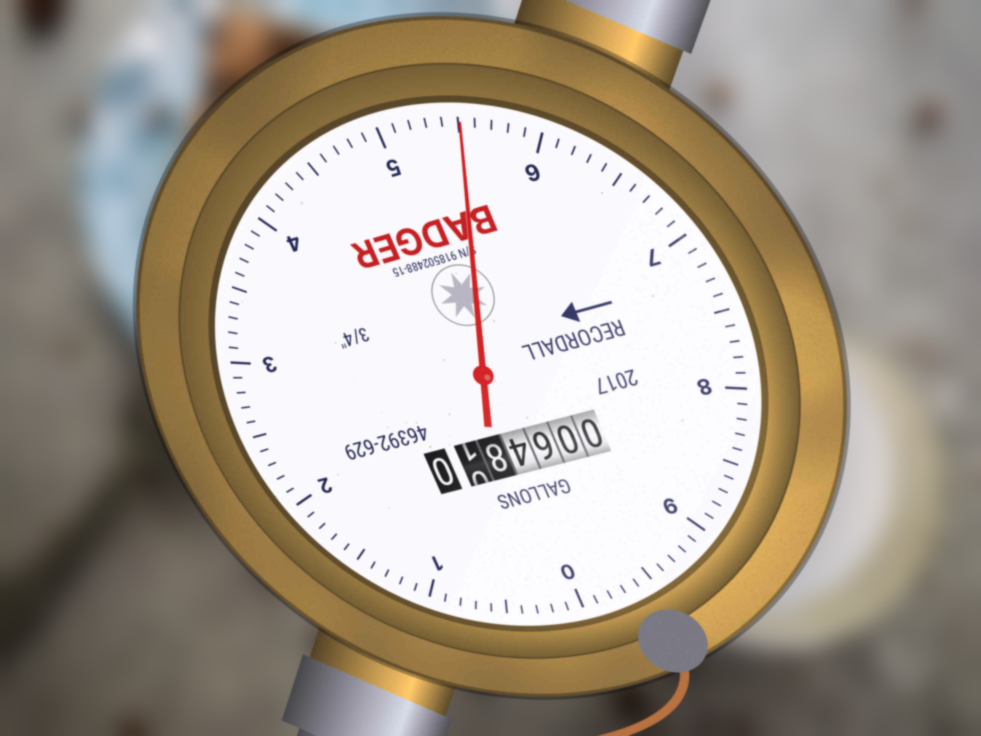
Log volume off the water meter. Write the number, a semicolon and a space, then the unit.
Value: 64805.5; gal
